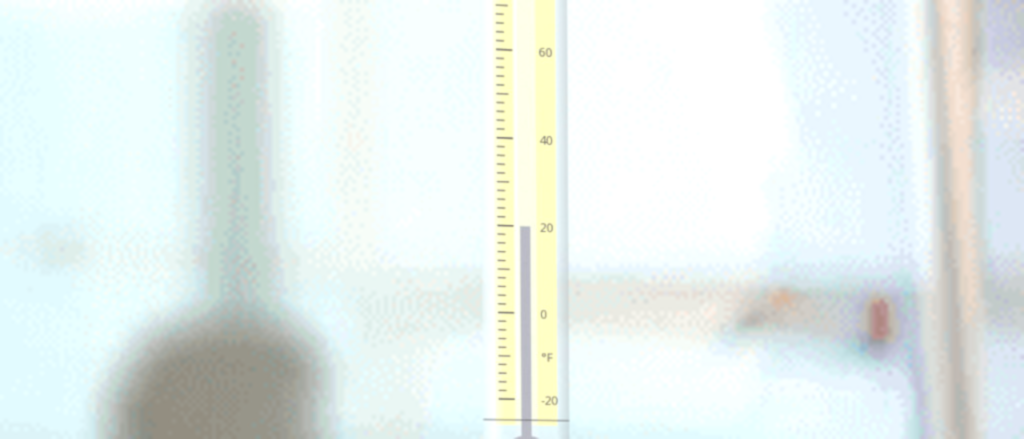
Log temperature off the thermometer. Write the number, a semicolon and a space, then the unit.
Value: 20; °F
